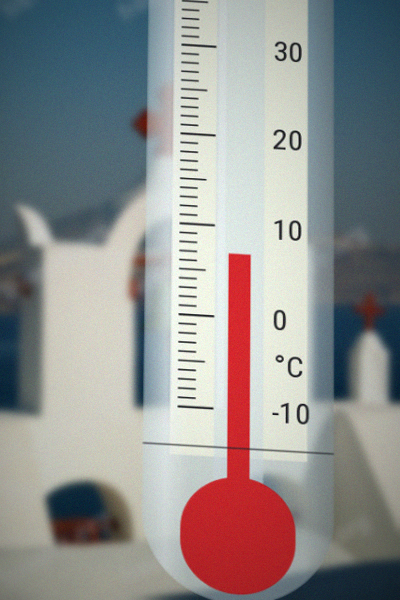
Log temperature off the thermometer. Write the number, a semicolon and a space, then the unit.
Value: 7; °C
